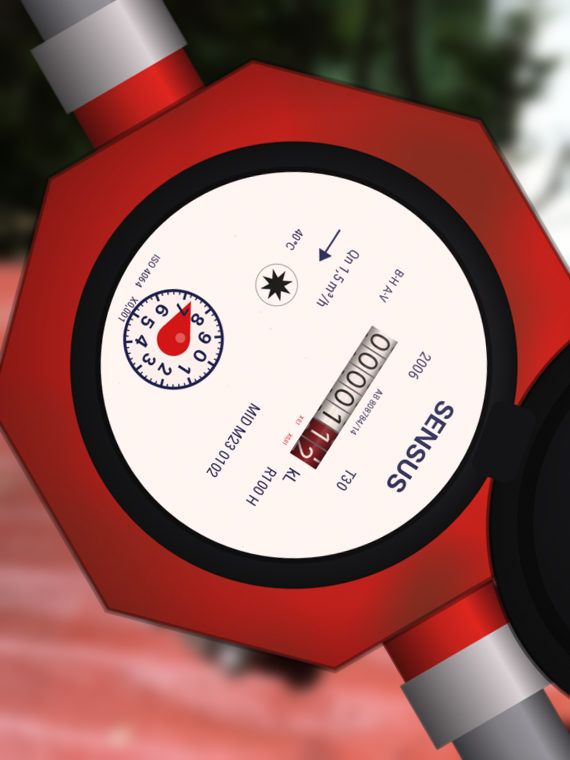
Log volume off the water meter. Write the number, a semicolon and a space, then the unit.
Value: 1.117; kL
